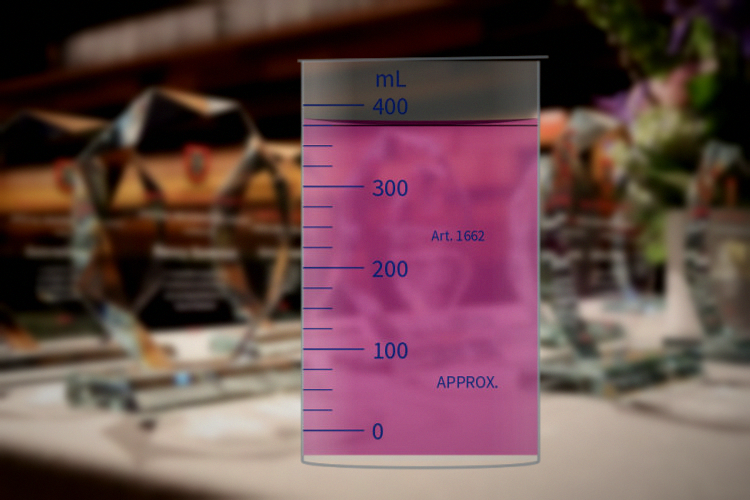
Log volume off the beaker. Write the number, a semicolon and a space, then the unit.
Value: 375; mL
